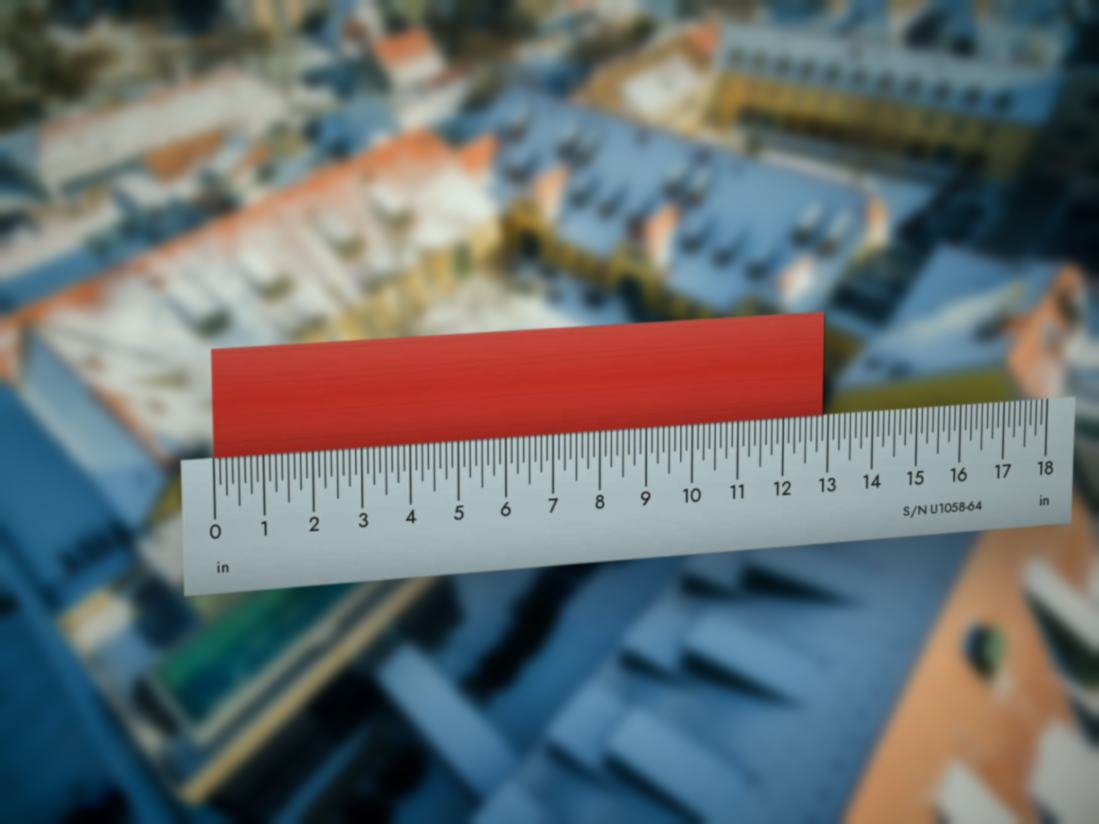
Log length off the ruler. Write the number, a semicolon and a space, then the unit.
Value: 12.875; in
